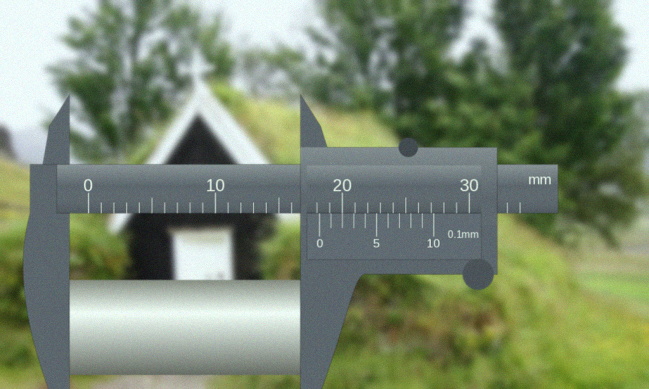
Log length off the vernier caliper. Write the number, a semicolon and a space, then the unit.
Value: 18.2; mm
